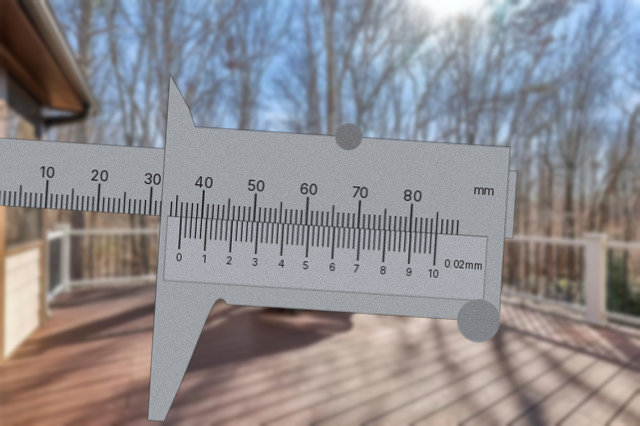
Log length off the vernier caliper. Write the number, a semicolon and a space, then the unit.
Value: 36.0; mm
